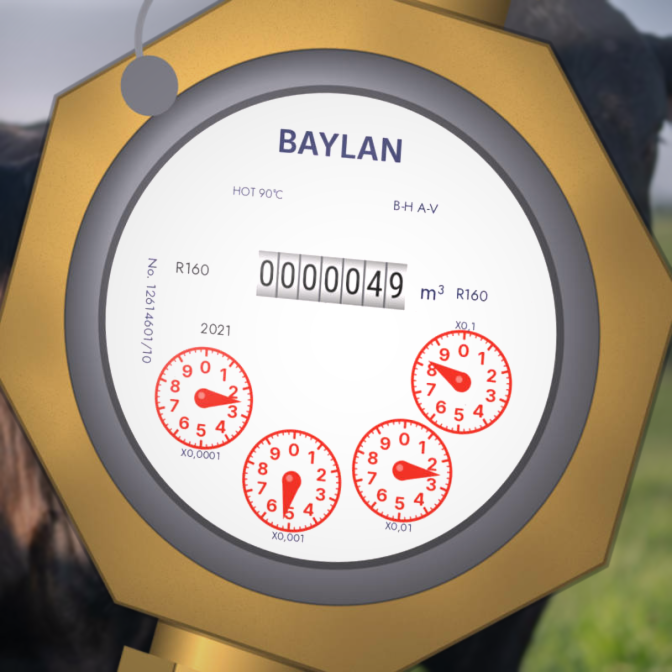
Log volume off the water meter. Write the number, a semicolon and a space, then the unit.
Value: 49.8252; m³
